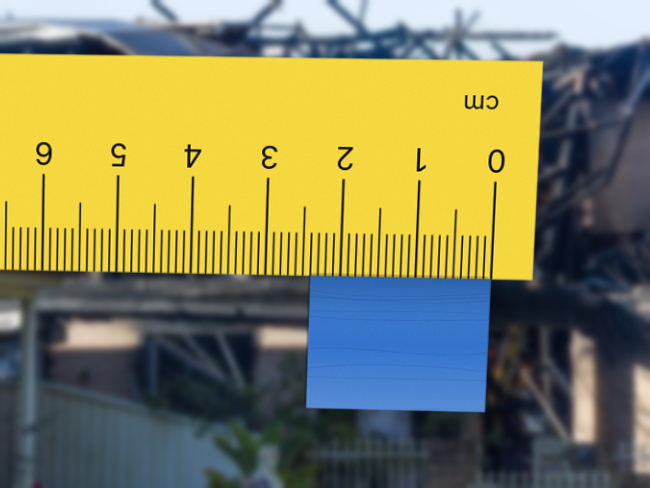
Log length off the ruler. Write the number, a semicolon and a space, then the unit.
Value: 2.4; cm
